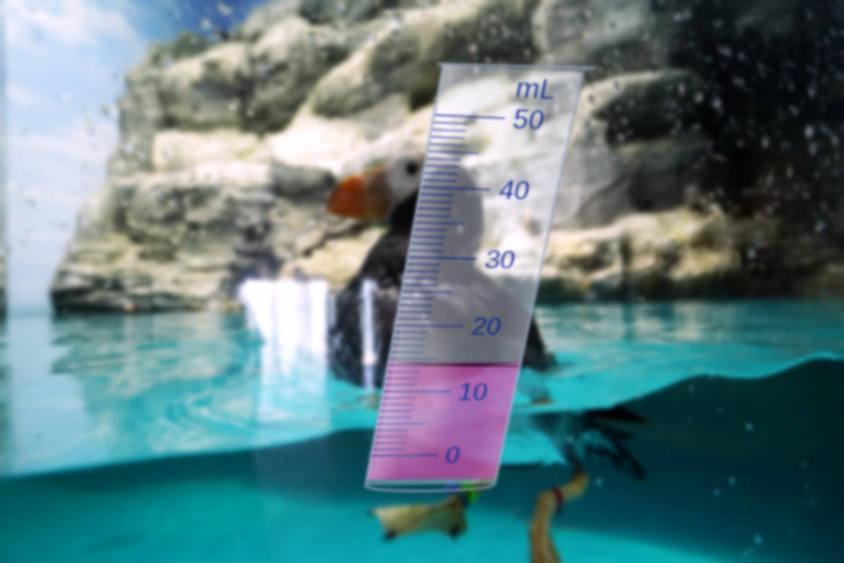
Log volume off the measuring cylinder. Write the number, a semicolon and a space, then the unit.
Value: 14; mL
